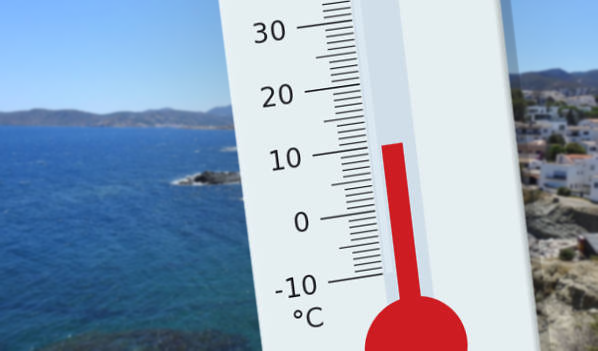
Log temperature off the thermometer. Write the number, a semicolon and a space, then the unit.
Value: 10; °C
